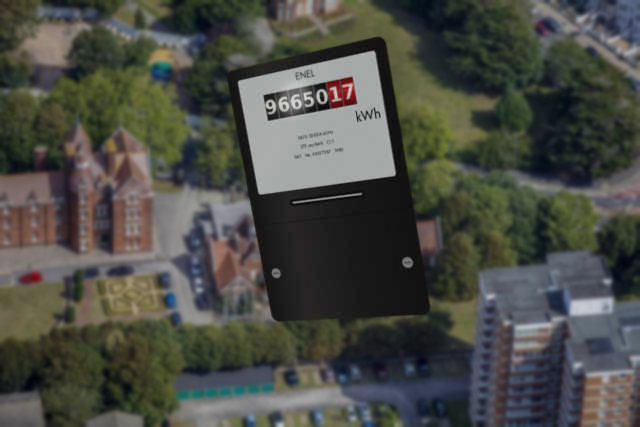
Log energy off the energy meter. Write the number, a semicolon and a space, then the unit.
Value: 96650.17; kWh
